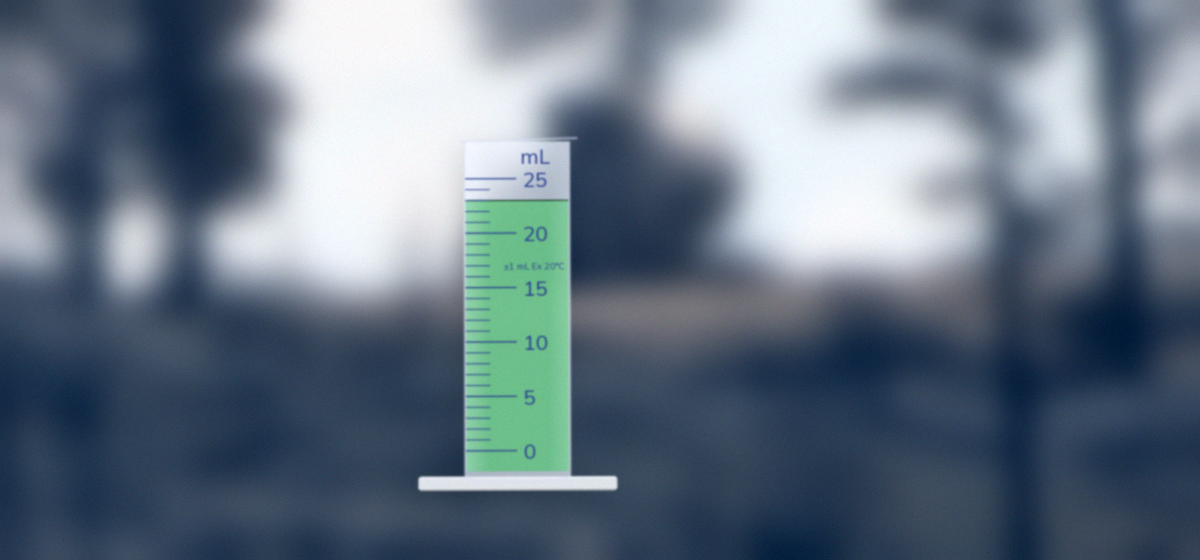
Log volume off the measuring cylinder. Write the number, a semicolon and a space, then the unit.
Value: 23; mL
